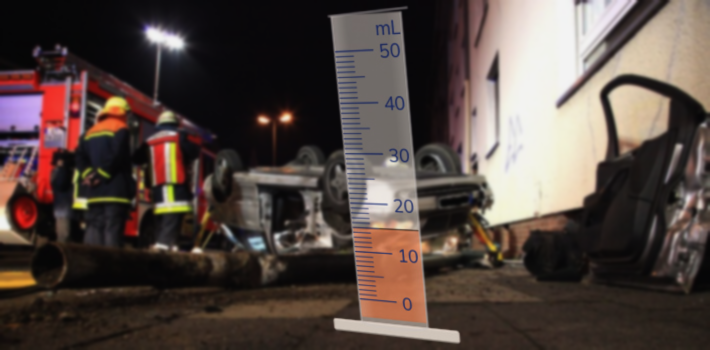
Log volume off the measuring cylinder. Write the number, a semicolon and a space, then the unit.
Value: 15; mL
